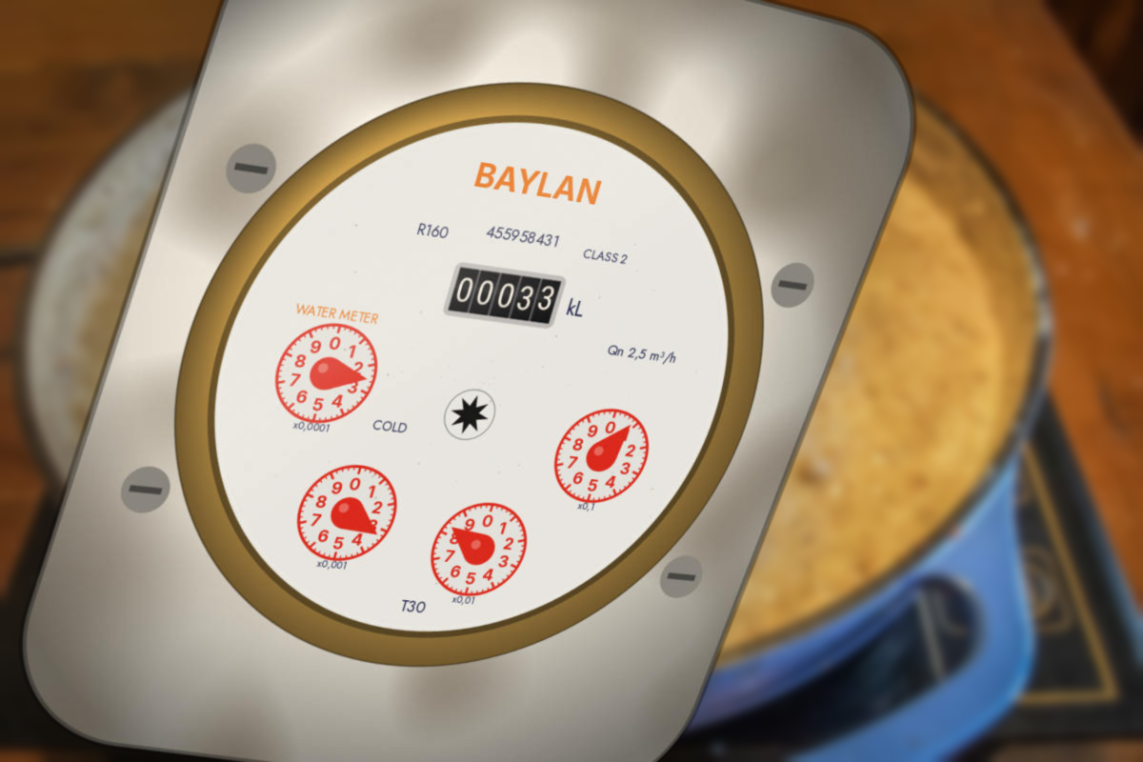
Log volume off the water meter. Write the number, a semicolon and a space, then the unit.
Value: 33.0832; kL
